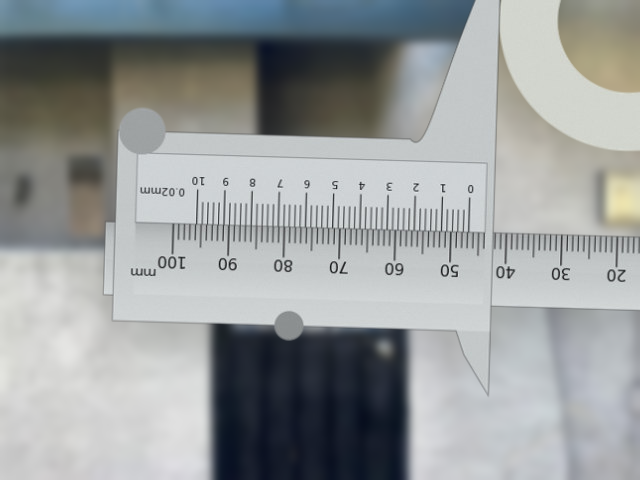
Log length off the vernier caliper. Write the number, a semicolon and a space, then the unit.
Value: 46.8; mm
